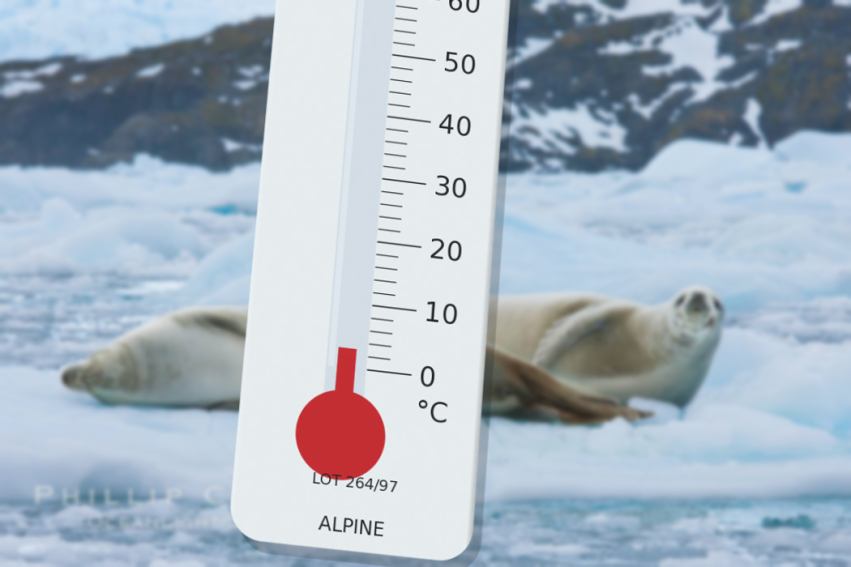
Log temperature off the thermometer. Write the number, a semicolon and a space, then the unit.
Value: 3; °C
